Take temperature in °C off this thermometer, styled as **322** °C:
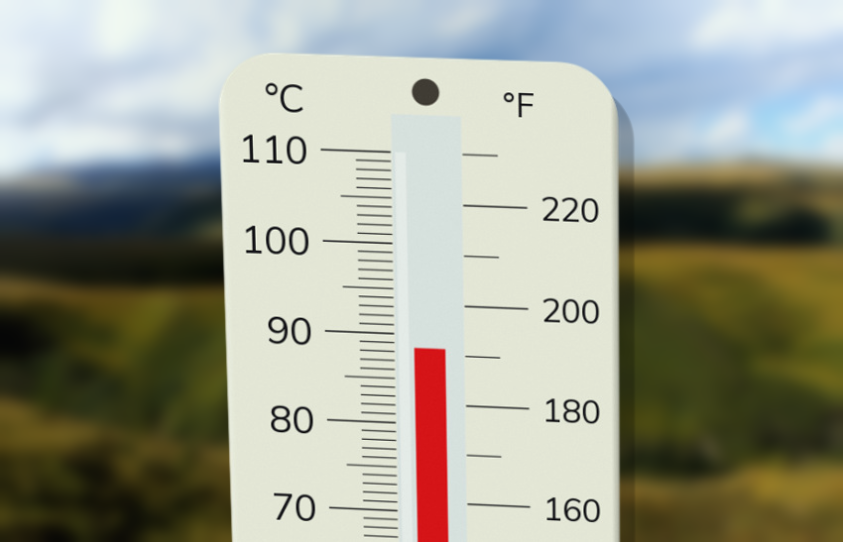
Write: **88.5** °C
